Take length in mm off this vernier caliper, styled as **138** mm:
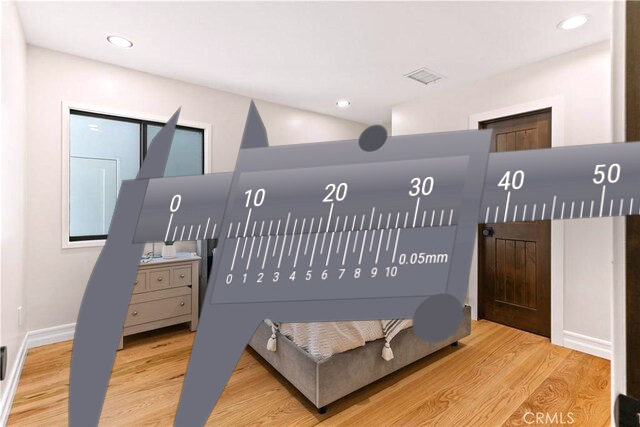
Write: **9.4** mm
